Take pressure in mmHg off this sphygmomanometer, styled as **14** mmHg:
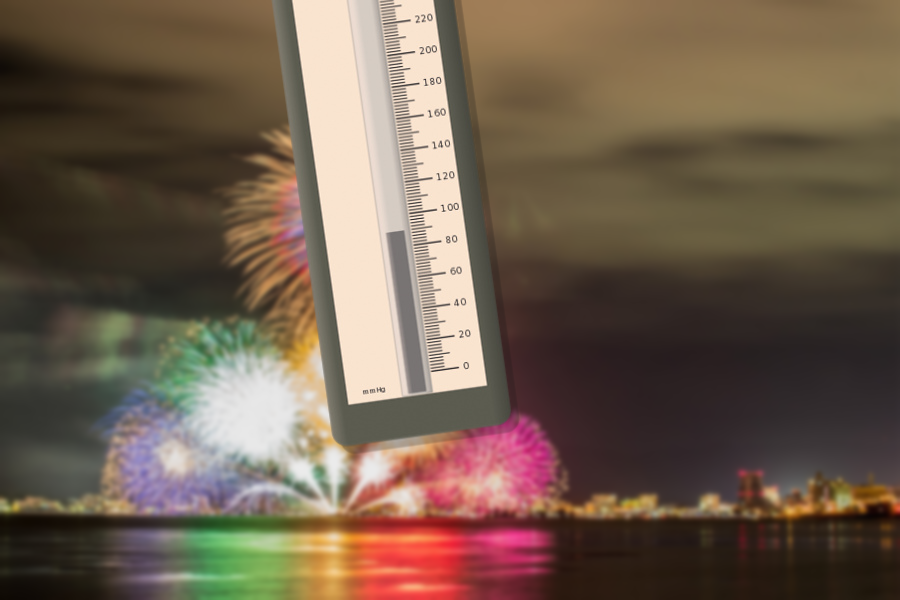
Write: **90** mmHg
